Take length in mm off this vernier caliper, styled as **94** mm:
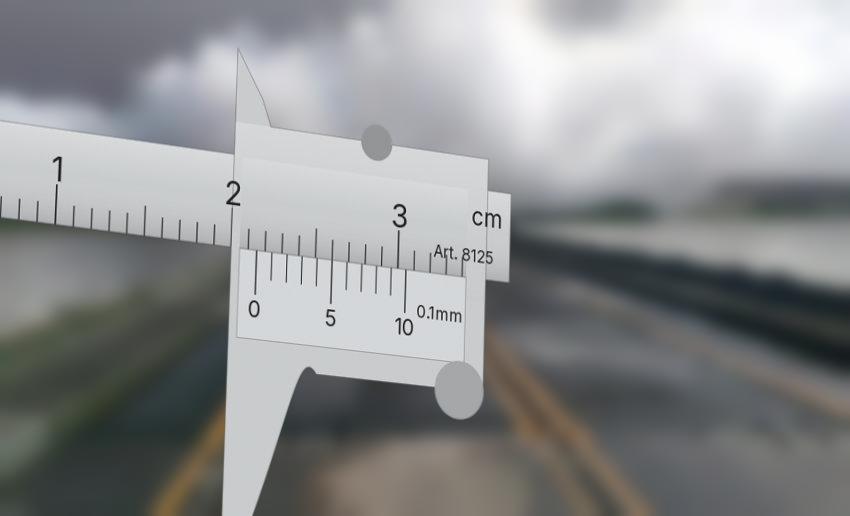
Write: **21.5** mm
